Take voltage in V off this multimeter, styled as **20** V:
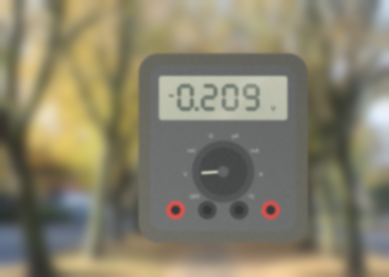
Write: **-0.209** V
